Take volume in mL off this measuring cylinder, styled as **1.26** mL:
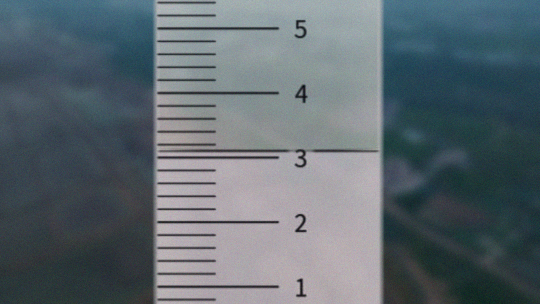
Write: **3.1** mL
